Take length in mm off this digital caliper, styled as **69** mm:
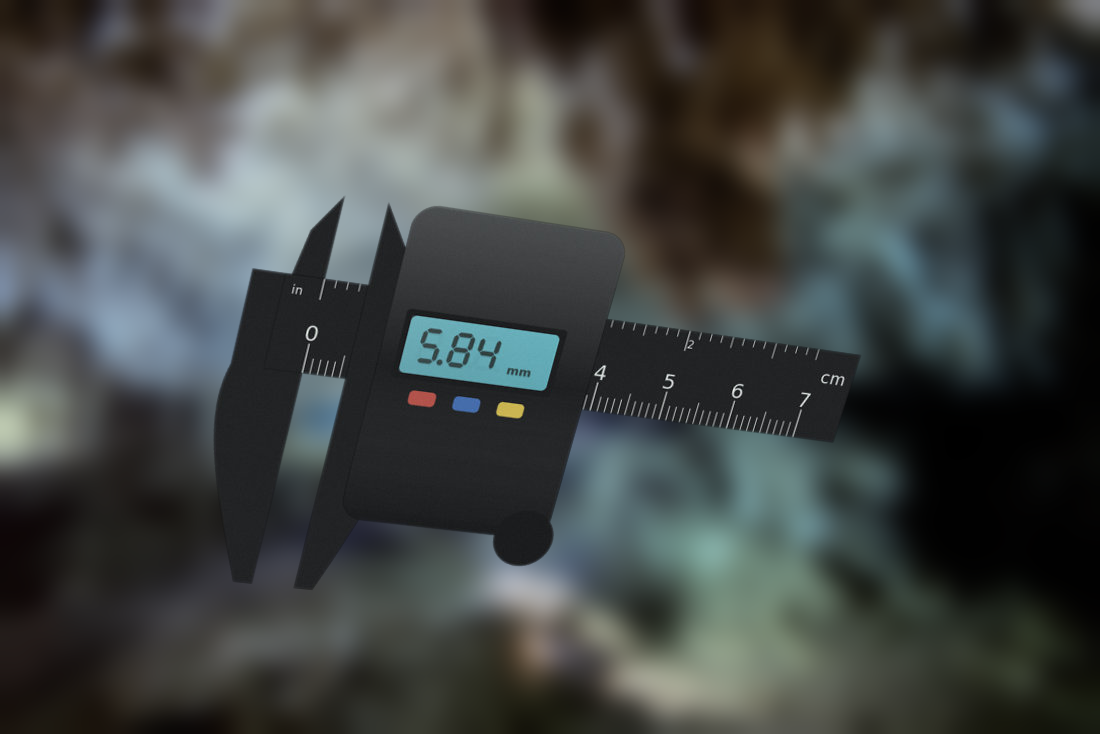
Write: **5.84** mm
